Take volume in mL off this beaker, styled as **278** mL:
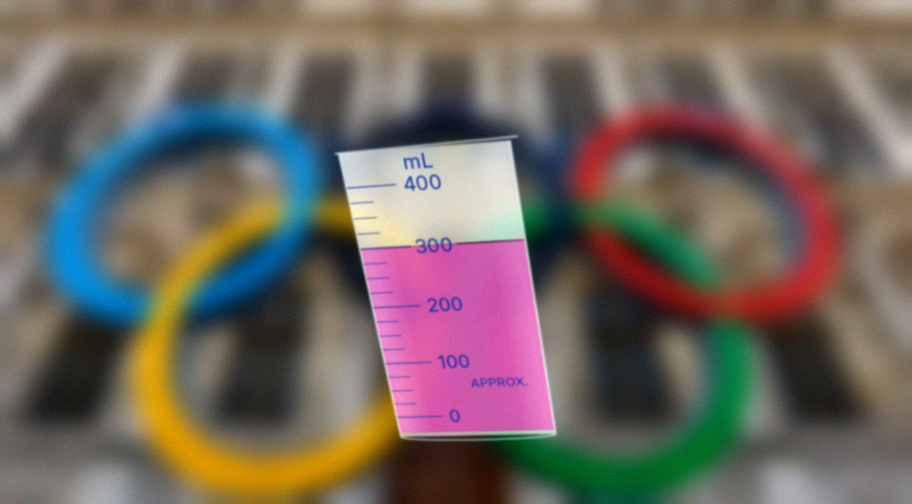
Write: **300** mL
